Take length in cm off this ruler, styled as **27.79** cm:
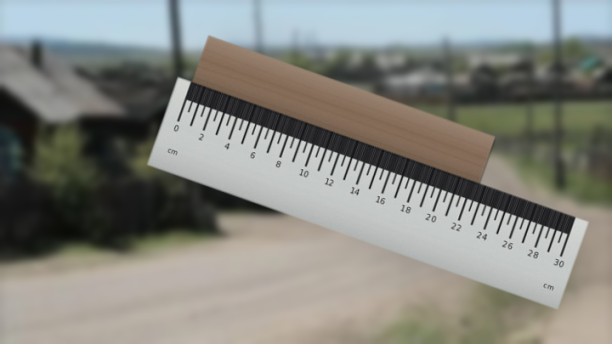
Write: **22.5** cm
